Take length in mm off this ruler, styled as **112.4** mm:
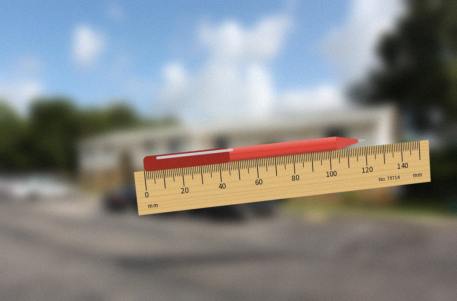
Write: **120** mm
